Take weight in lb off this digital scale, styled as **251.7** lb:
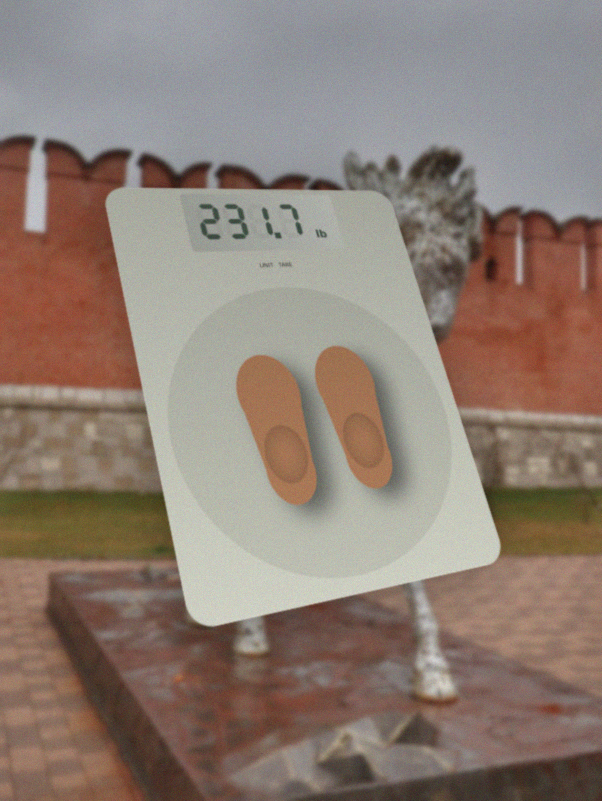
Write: **231.7** lb
